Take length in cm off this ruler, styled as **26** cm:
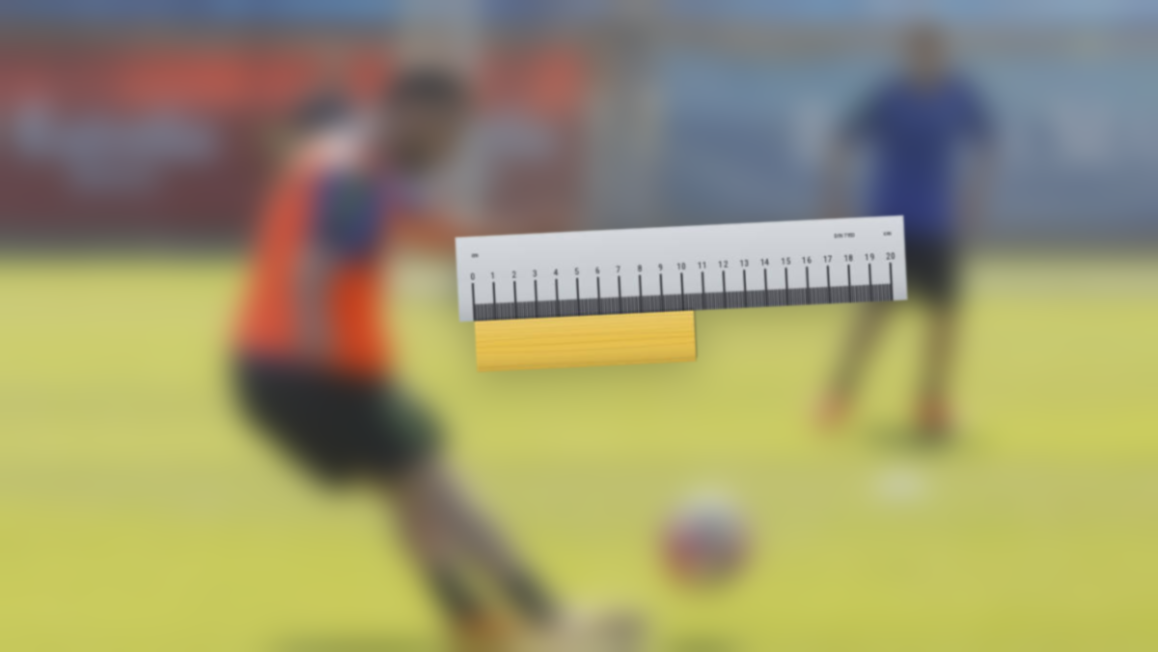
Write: **10.5** cm
